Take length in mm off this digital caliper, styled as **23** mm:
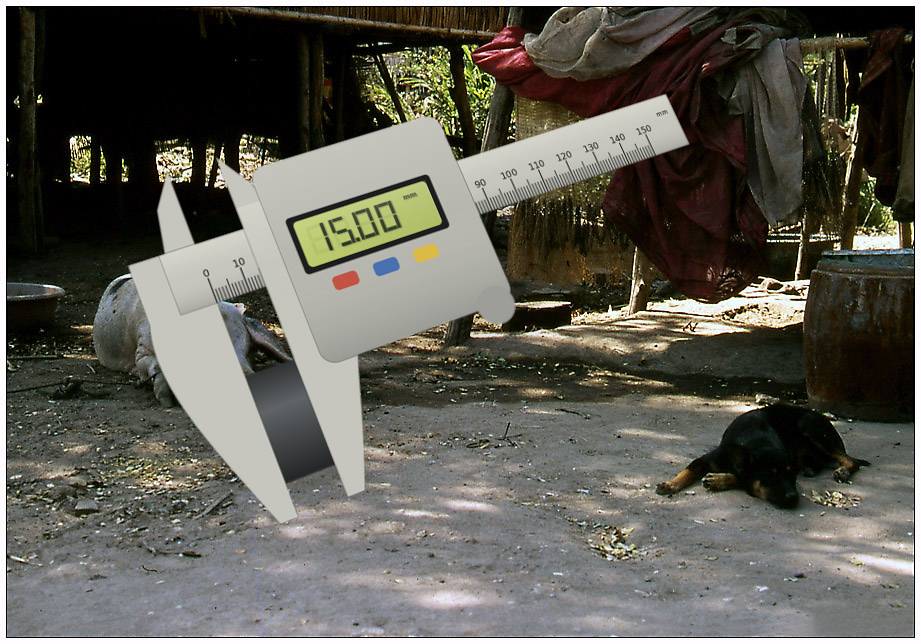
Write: **15.00** mm
